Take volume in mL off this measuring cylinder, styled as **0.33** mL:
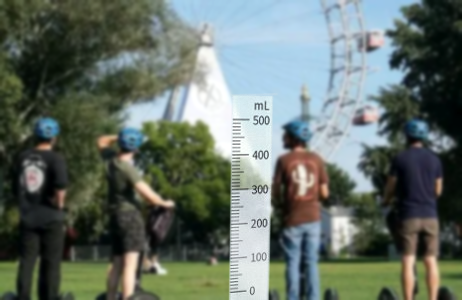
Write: **300** mL
